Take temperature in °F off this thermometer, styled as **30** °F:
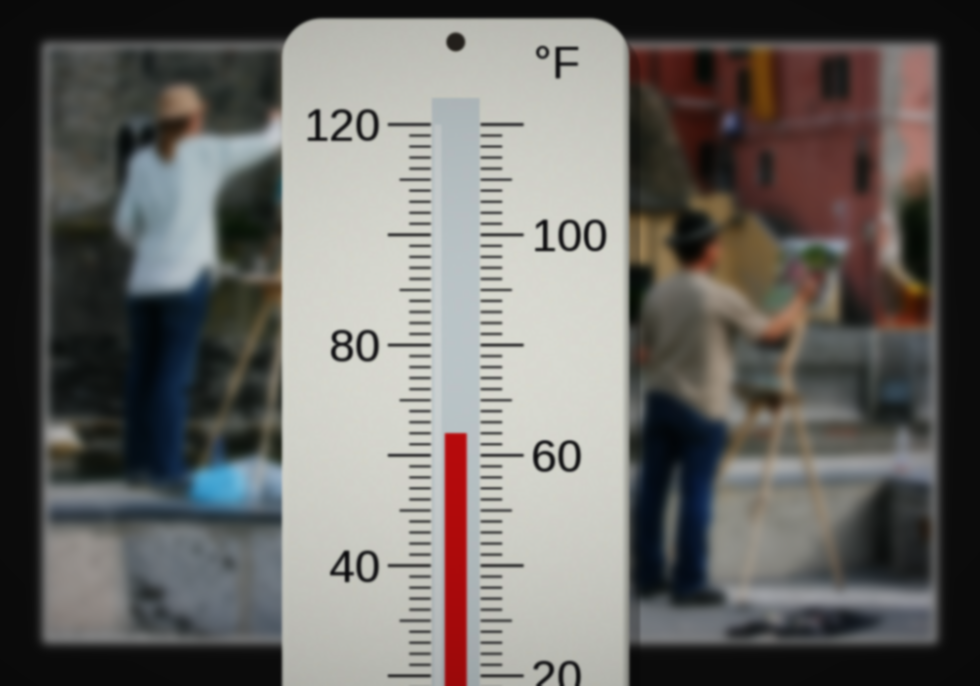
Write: **64** °F
